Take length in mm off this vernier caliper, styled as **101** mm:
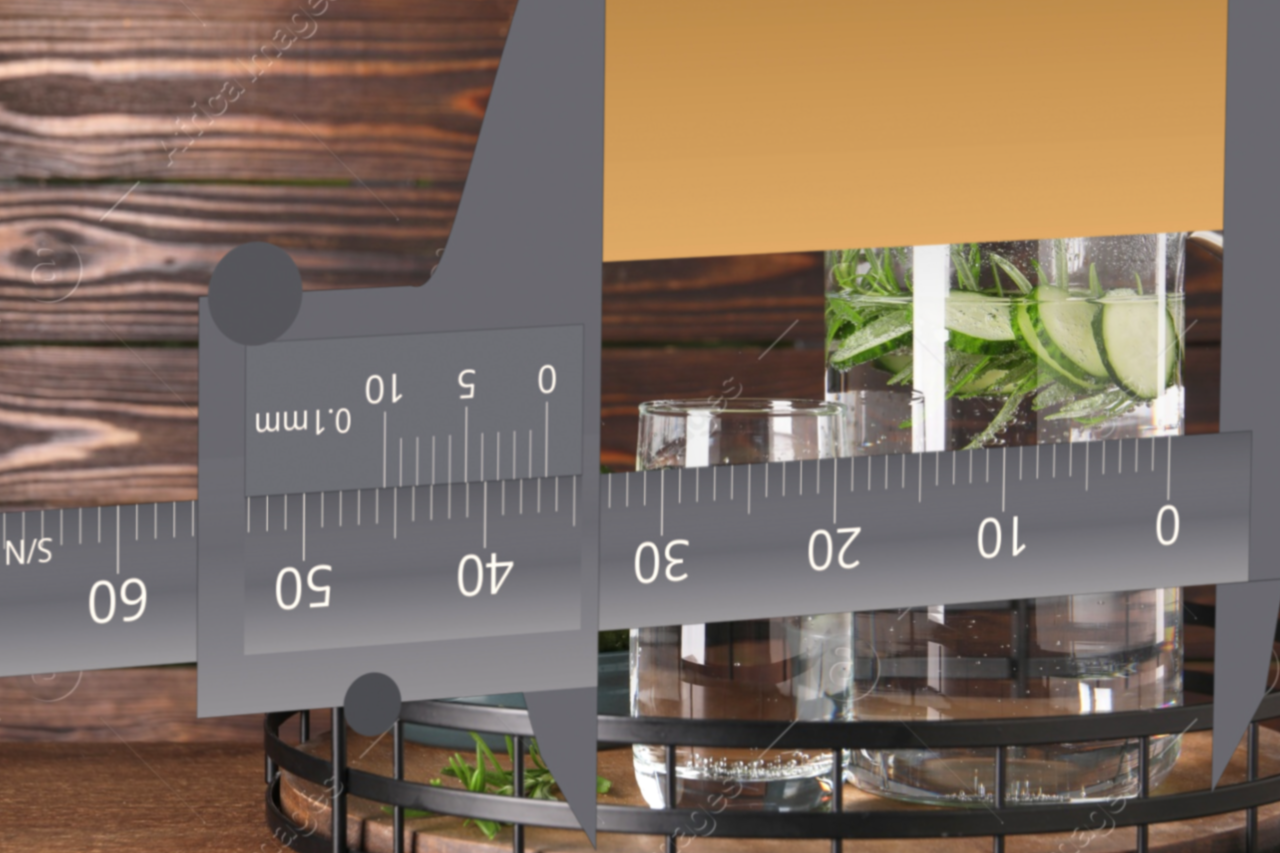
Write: **36.6** mm
